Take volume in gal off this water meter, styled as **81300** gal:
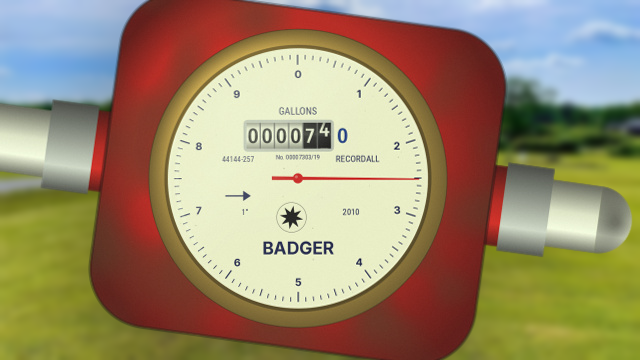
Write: **742.5** gal
